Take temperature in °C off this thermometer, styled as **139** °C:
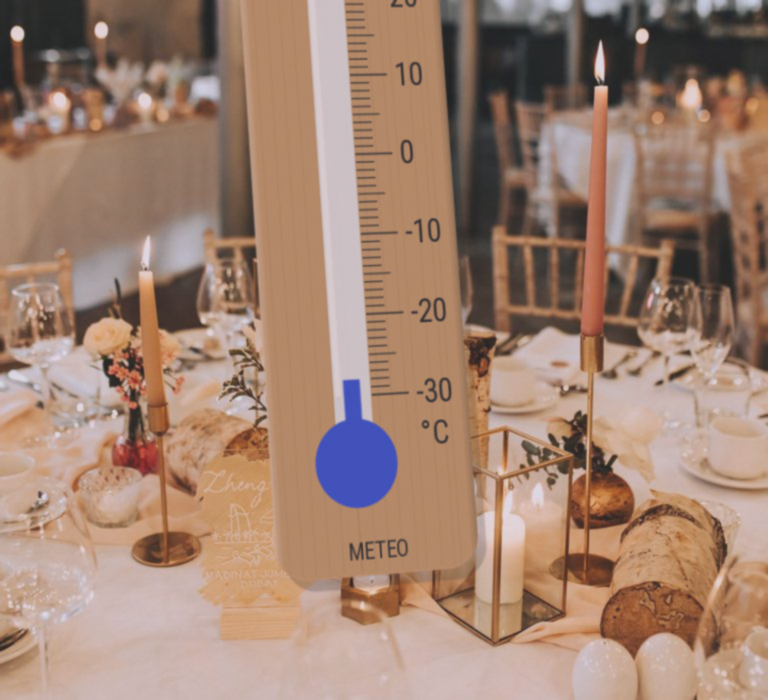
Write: **-28** °C
